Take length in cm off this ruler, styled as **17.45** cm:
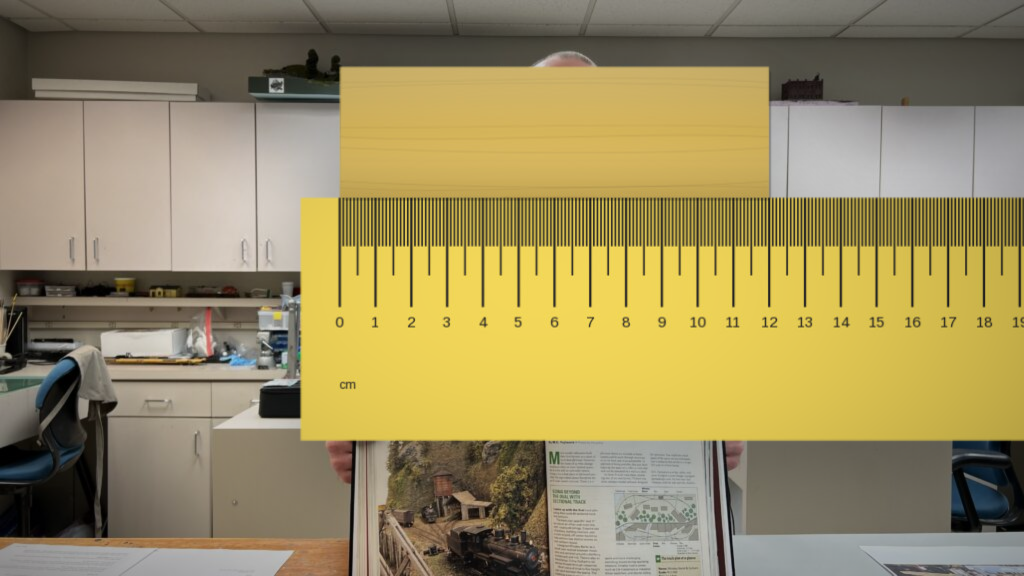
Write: **12** cm
